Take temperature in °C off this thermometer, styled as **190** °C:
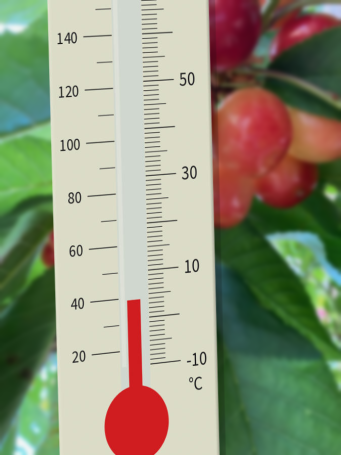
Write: **4** °C
